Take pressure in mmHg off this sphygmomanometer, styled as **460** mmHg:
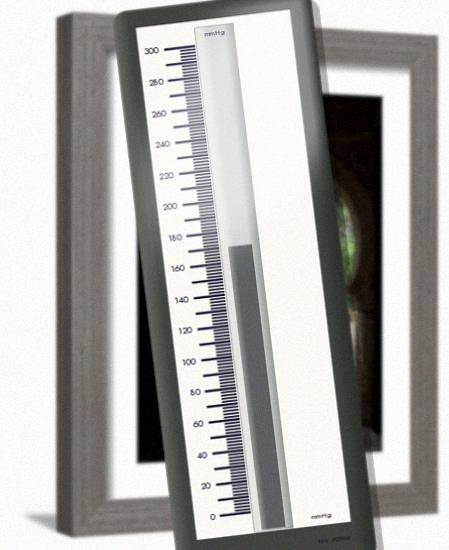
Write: **170** mmHg
